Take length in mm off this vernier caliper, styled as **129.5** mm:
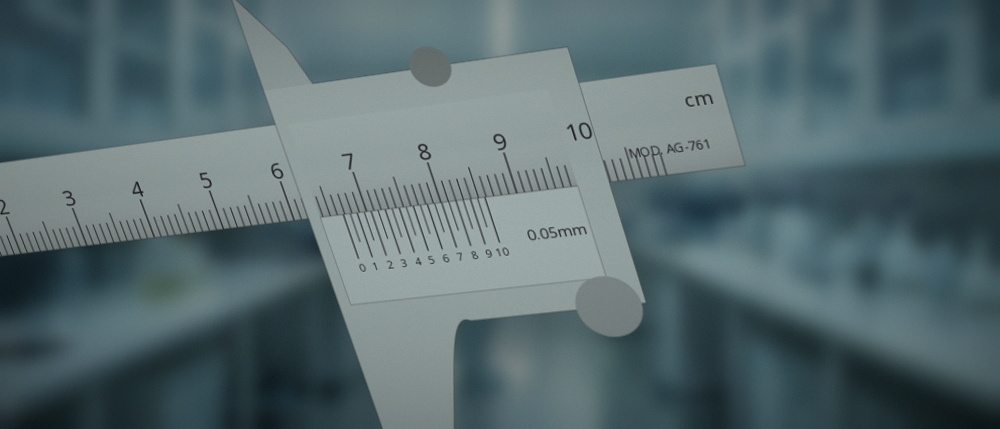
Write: **66.8** mm
